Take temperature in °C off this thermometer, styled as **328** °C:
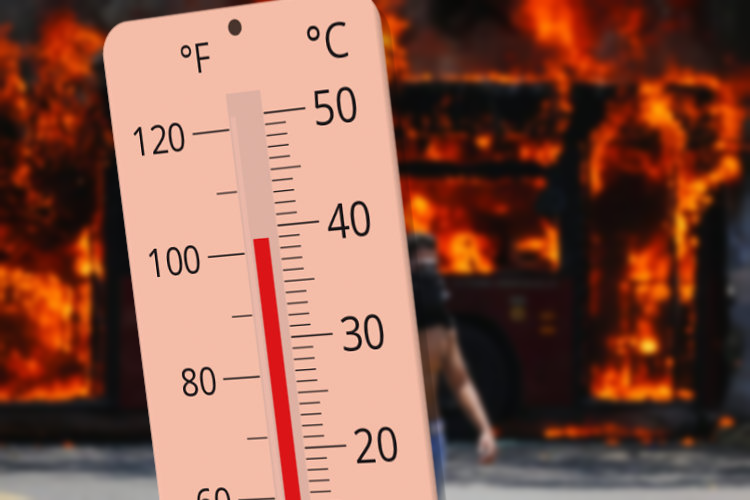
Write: **39** °C
